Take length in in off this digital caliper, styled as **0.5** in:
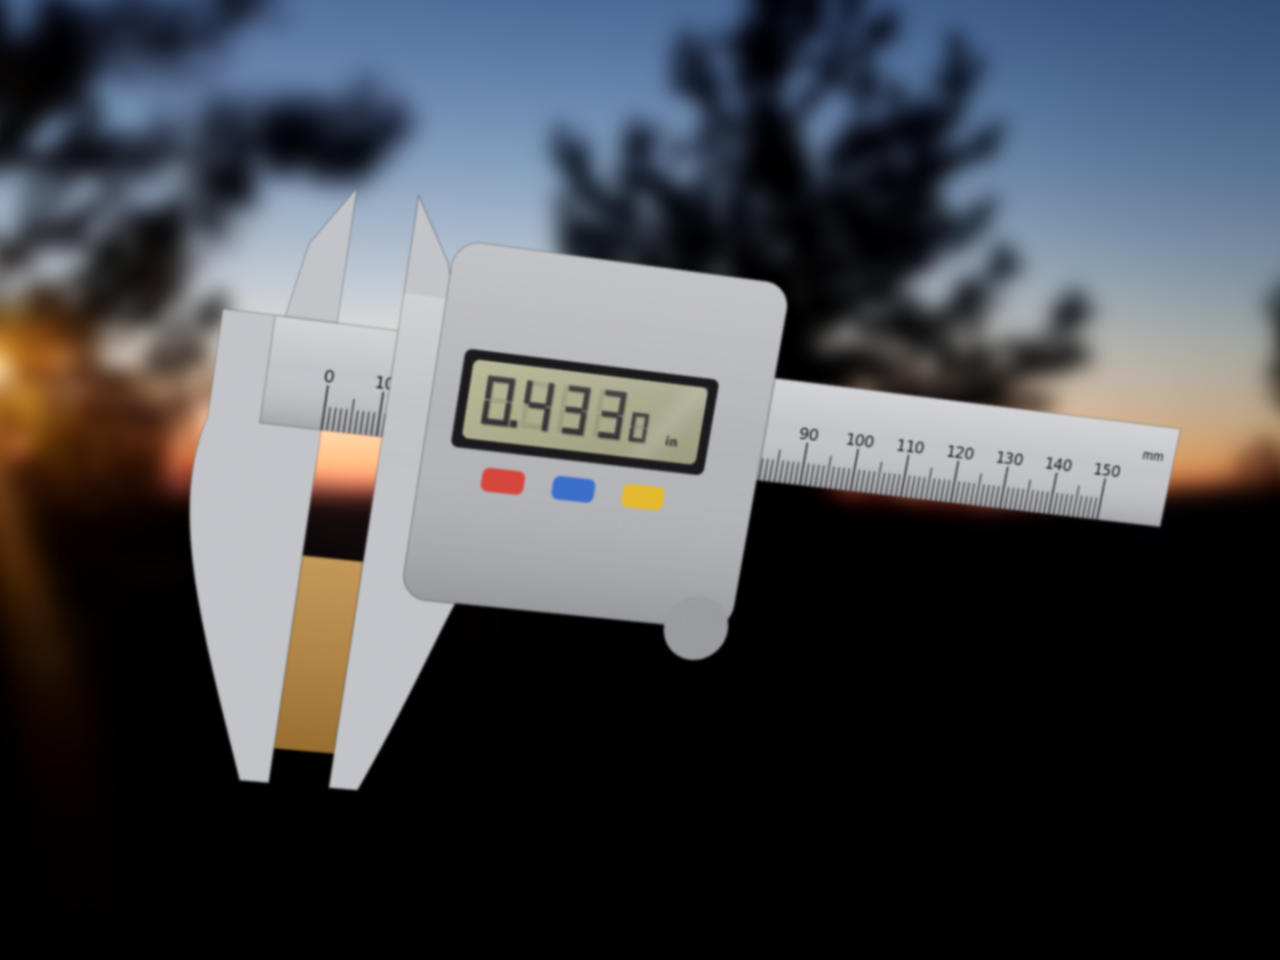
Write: **0.4330** in
